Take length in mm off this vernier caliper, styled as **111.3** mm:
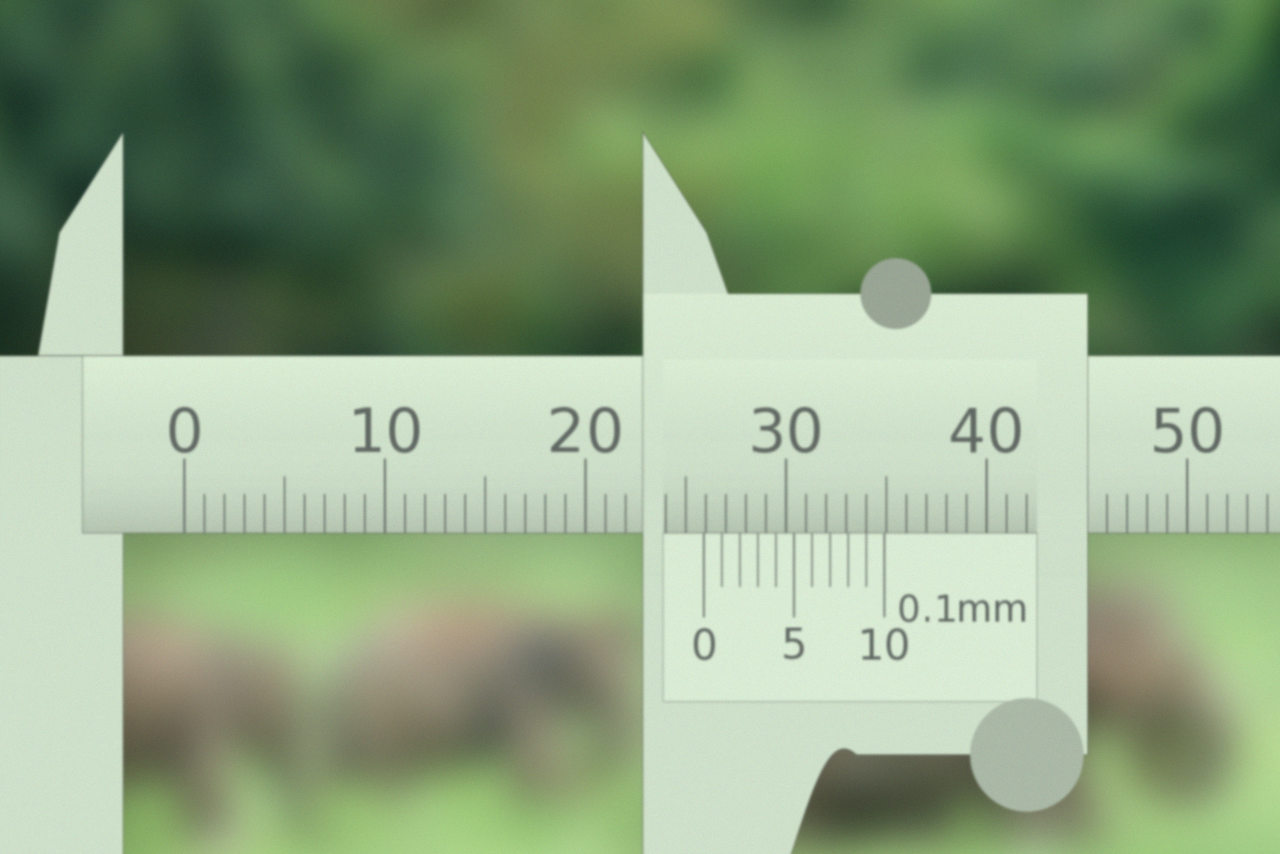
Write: **25.9** mm
